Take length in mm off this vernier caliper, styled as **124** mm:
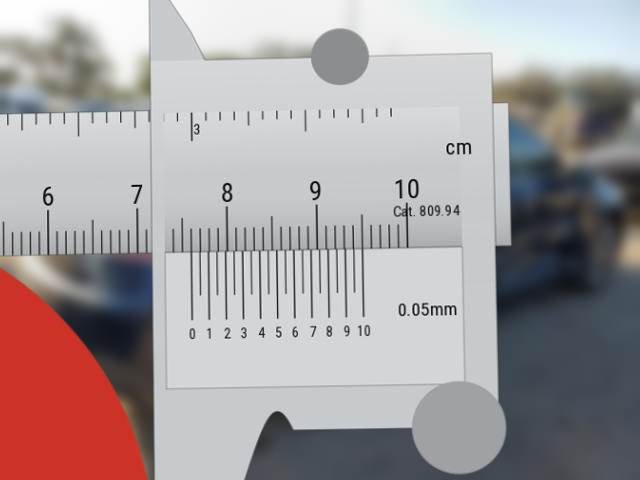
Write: **76.0** mm
